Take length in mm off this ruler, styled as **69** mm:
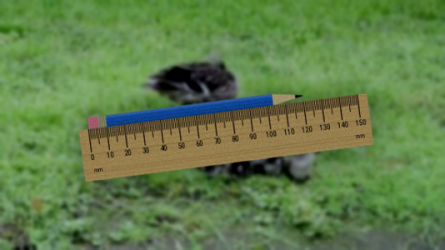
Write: **120** mm
